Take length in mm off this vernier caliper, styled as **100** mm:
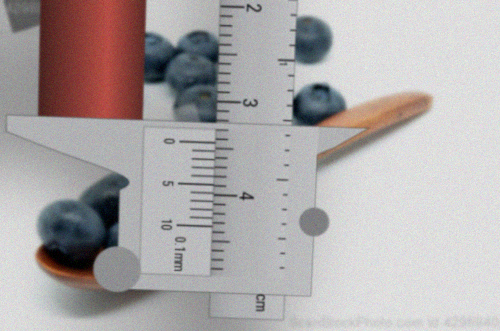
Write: **34.4** mm
